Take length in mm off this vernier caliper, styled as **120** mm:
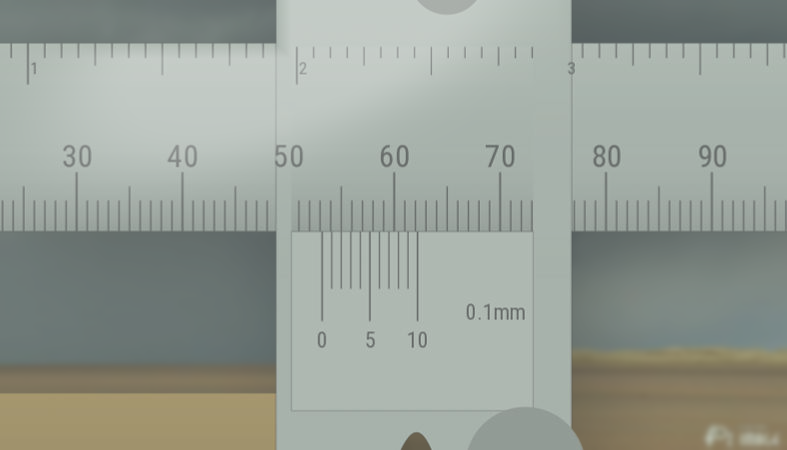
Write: **53.2** mm
